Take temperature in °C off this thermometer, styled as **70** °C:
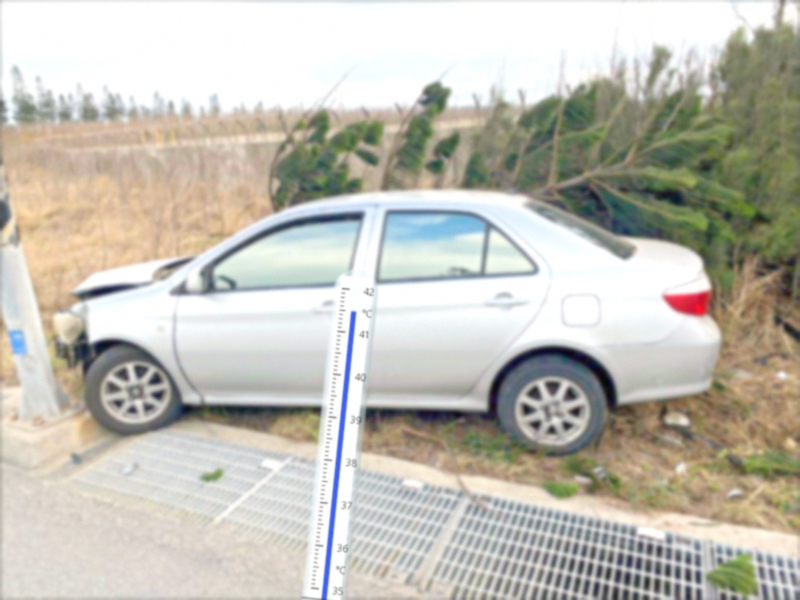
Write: **41.5** °C
